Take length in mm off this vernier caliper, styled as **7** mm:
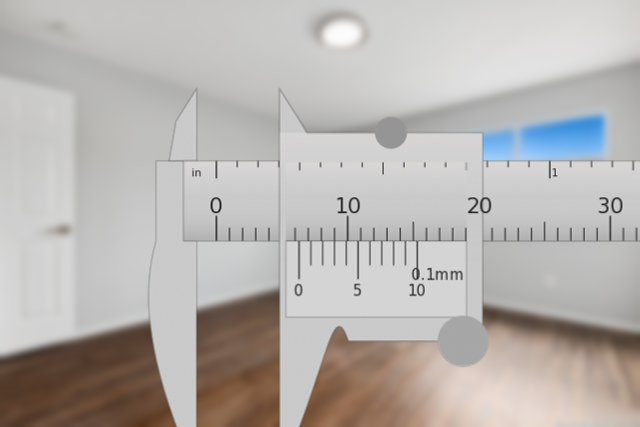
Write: **6.3** mm
